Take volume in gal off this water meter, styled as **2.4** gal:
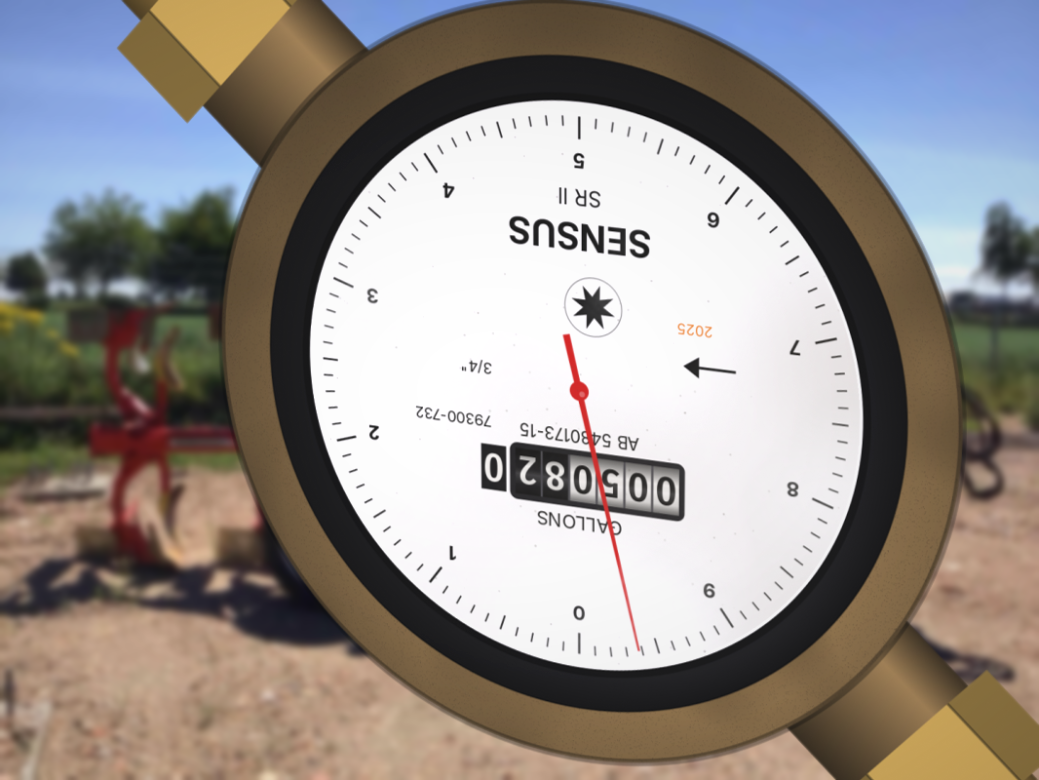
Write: **50819.6** gal
